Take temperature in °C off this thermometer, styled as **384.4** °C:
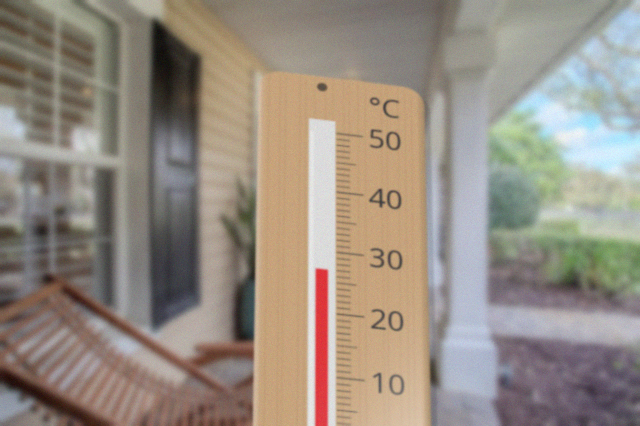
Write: **27** °C
